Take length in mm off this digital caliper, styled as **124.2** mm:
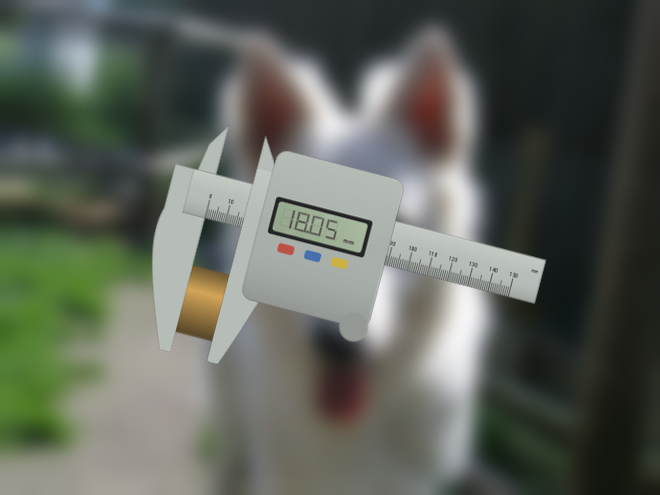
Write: **18.05** mm
